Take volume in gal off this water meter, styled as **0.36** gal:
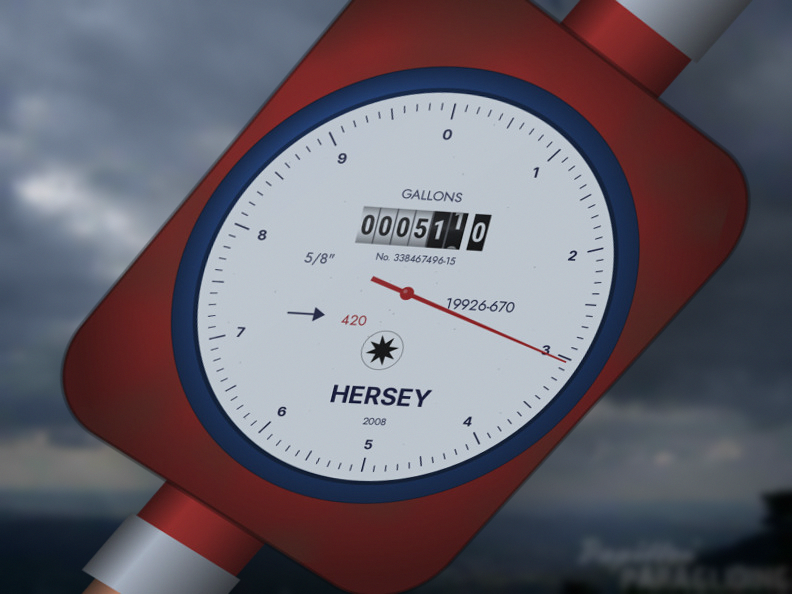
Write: **5113.0** gal
